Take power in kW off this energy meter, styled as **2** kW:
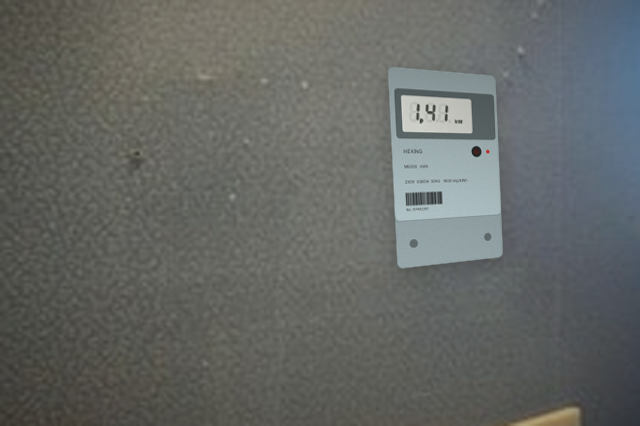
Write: **1.41** kW
